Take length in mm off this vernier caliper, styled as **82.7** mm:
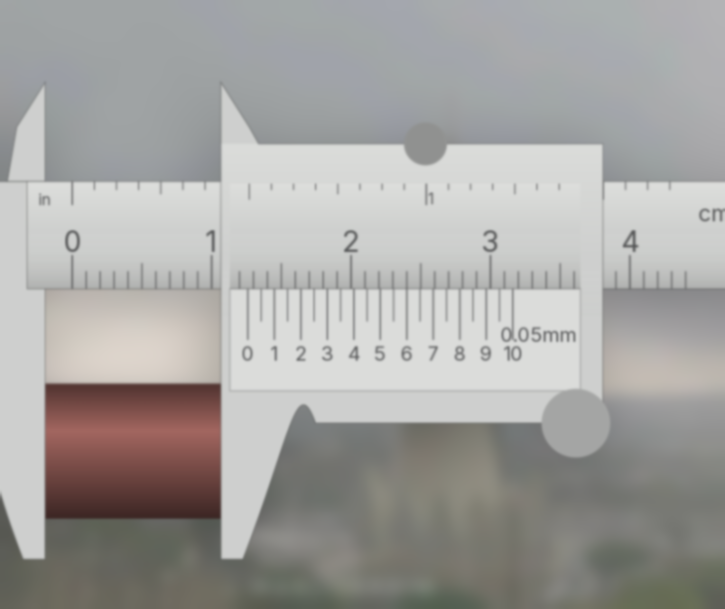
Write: **12.6** mm
